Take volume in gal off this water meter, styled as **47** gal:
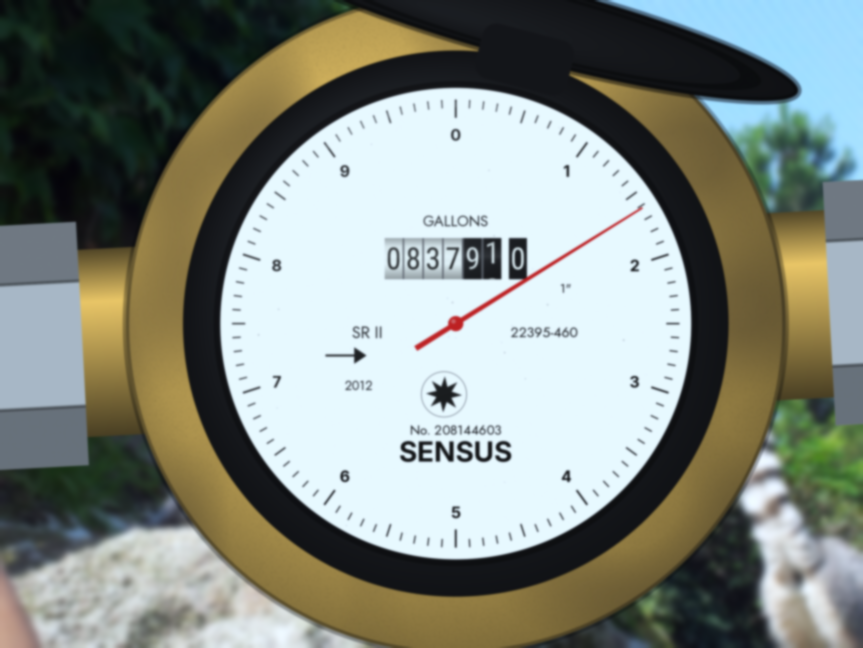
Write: **837911.6** gal
